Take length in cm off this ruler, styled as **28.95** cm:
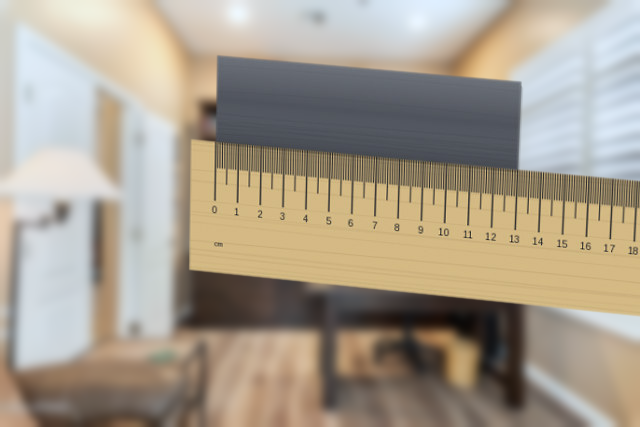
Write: **13** cm
